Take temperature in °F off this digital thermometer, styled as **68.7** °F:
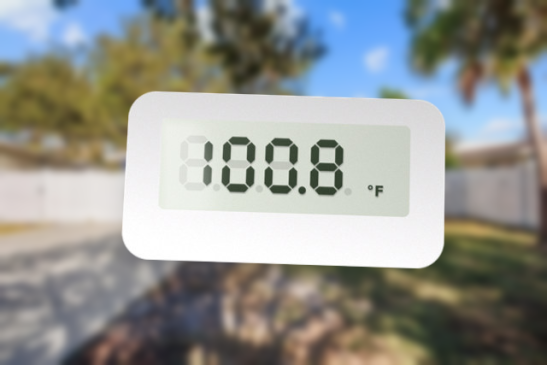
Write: **100.8** °F
